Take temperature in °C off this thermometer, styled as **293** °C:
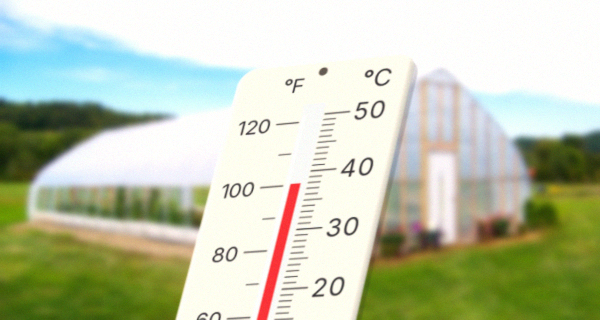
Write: **38** °C
